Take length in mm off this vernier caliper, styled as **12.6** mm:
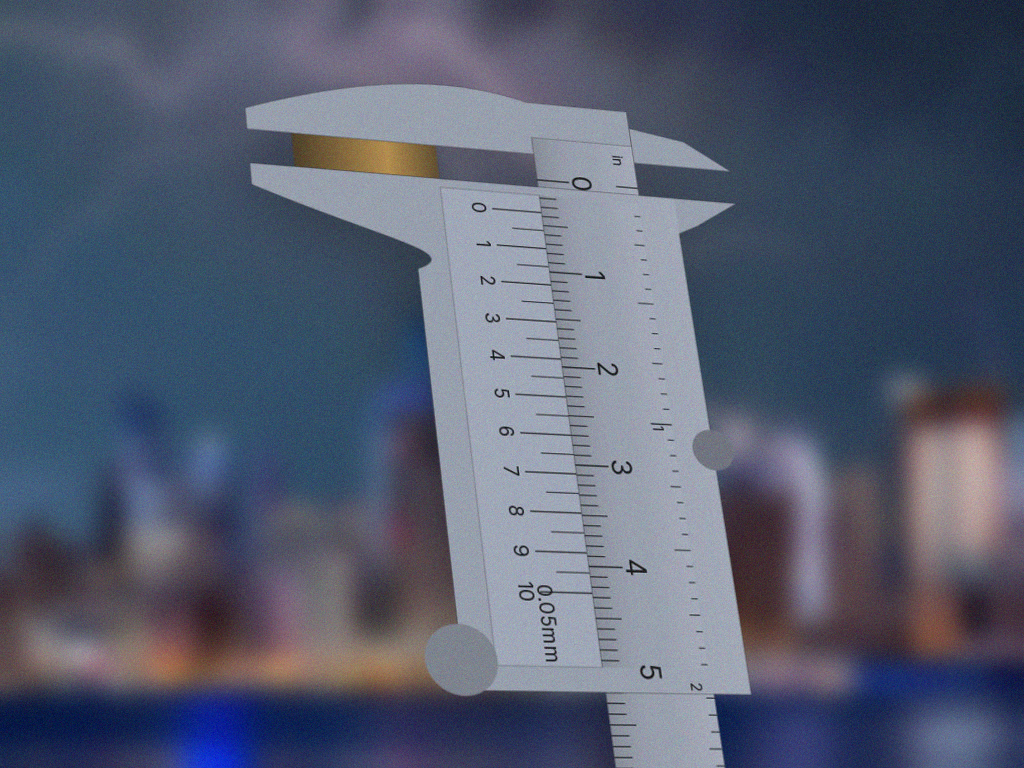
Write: **3.6** mm
